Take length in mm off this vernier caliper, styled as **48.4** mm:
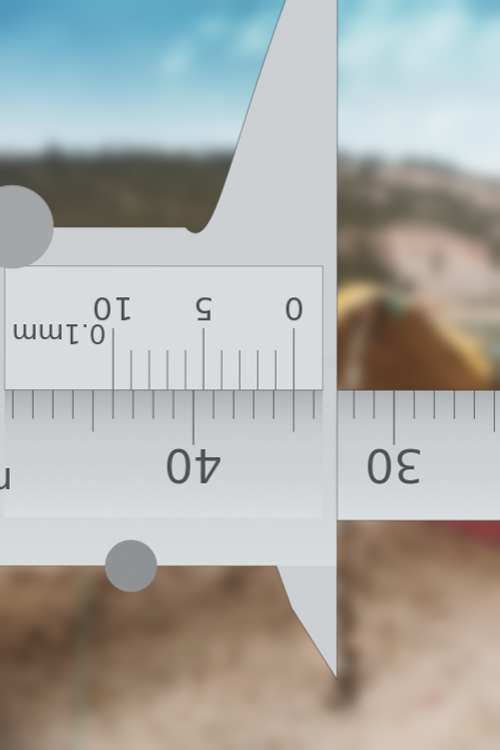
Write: **35.0** mm
